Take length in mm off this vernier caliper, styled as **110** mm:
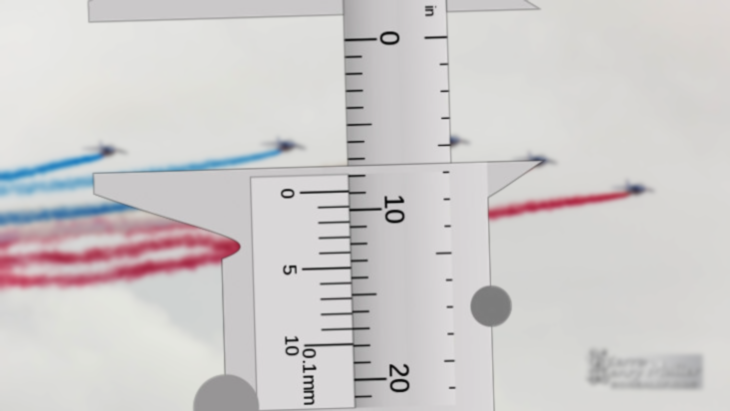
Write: **8.9** mm
